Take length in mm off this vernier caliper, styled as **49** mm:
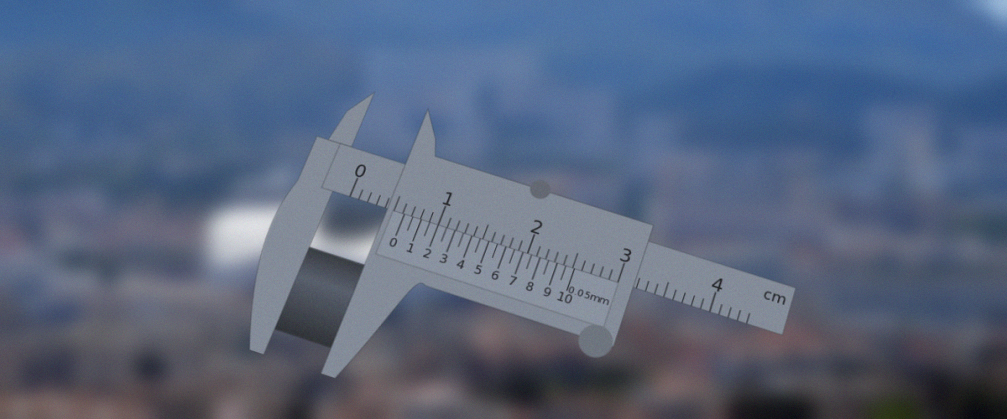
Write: **6.2** mm
